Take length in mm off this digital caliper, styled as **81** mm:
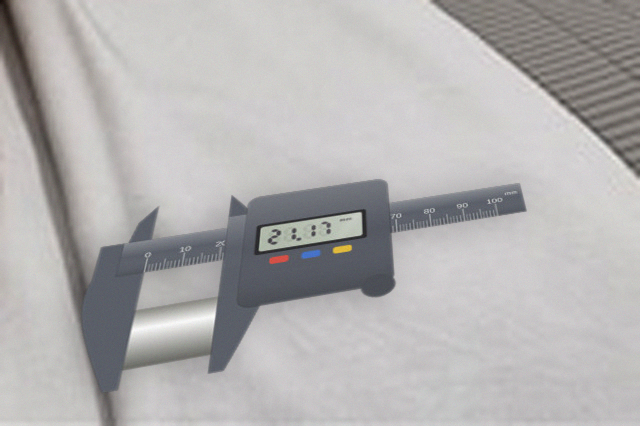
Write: **21.17** mm
